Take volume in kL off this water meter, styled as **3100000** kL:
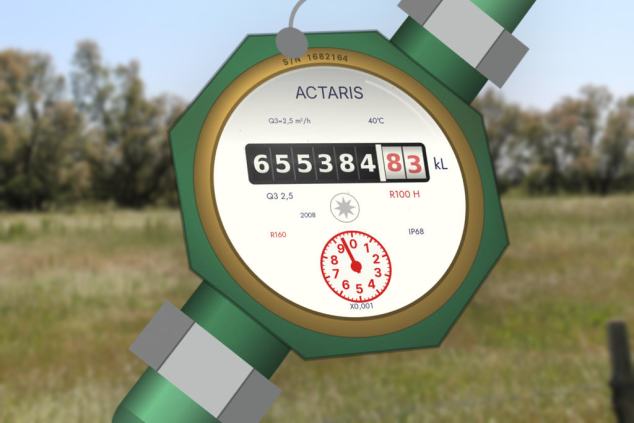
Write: **655384.829** kL
